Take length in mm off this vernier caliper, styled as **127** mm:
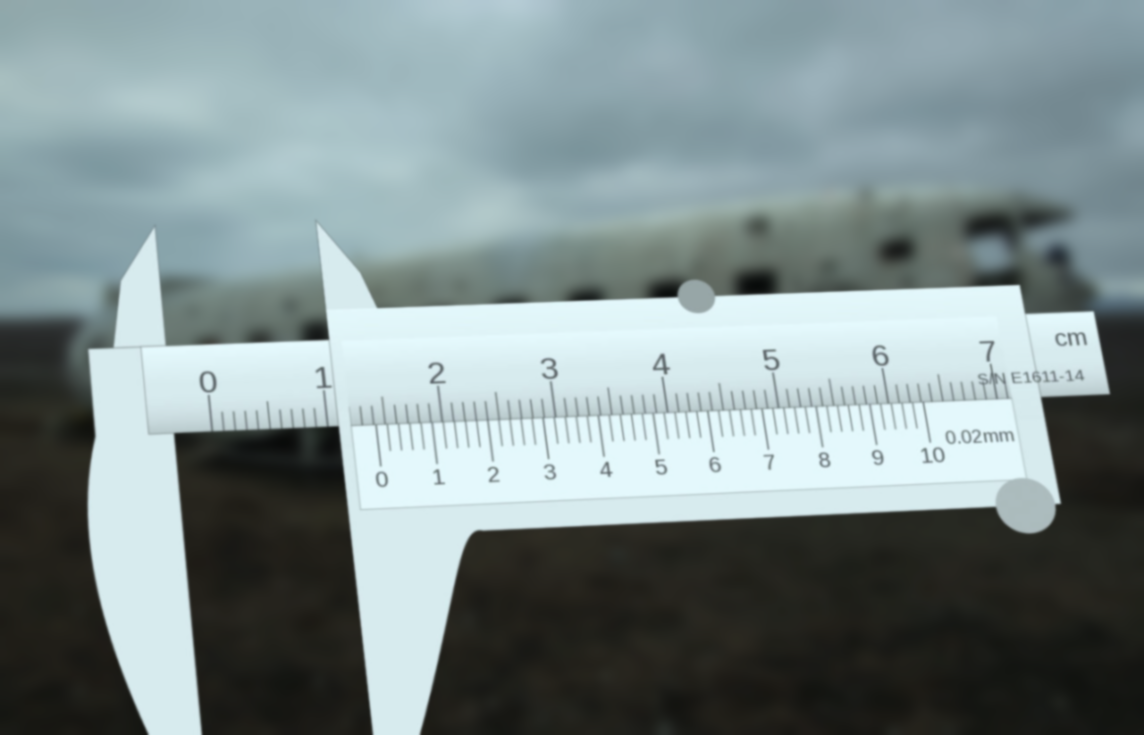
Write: **14.2** mm
